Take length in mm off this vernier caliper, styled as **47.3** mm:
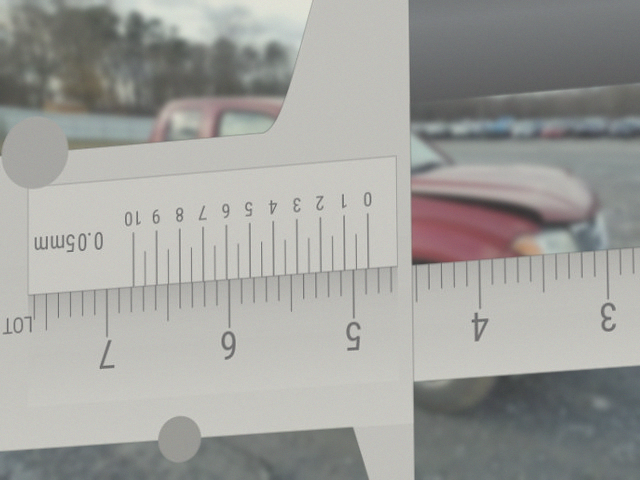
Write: **48.8** mm
